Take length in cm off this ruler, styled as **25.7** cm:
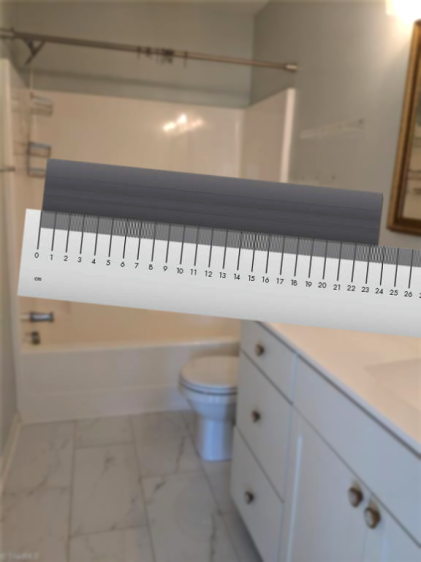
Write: **23.5** cm
